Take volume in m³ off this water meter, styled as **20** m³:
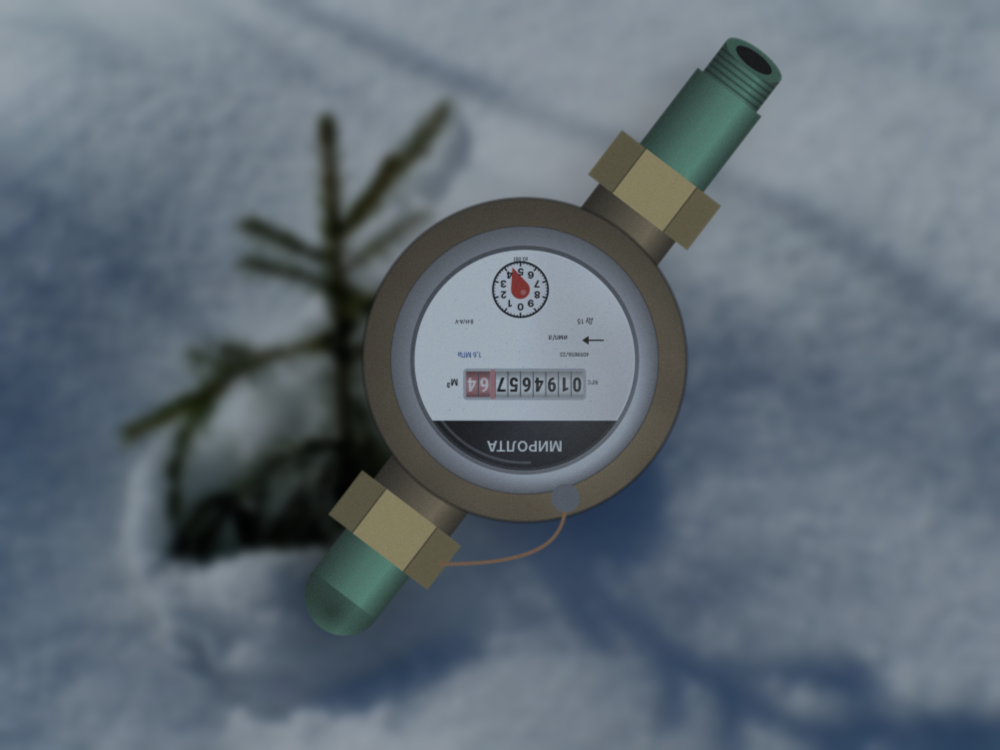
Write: **194657.644** m³
